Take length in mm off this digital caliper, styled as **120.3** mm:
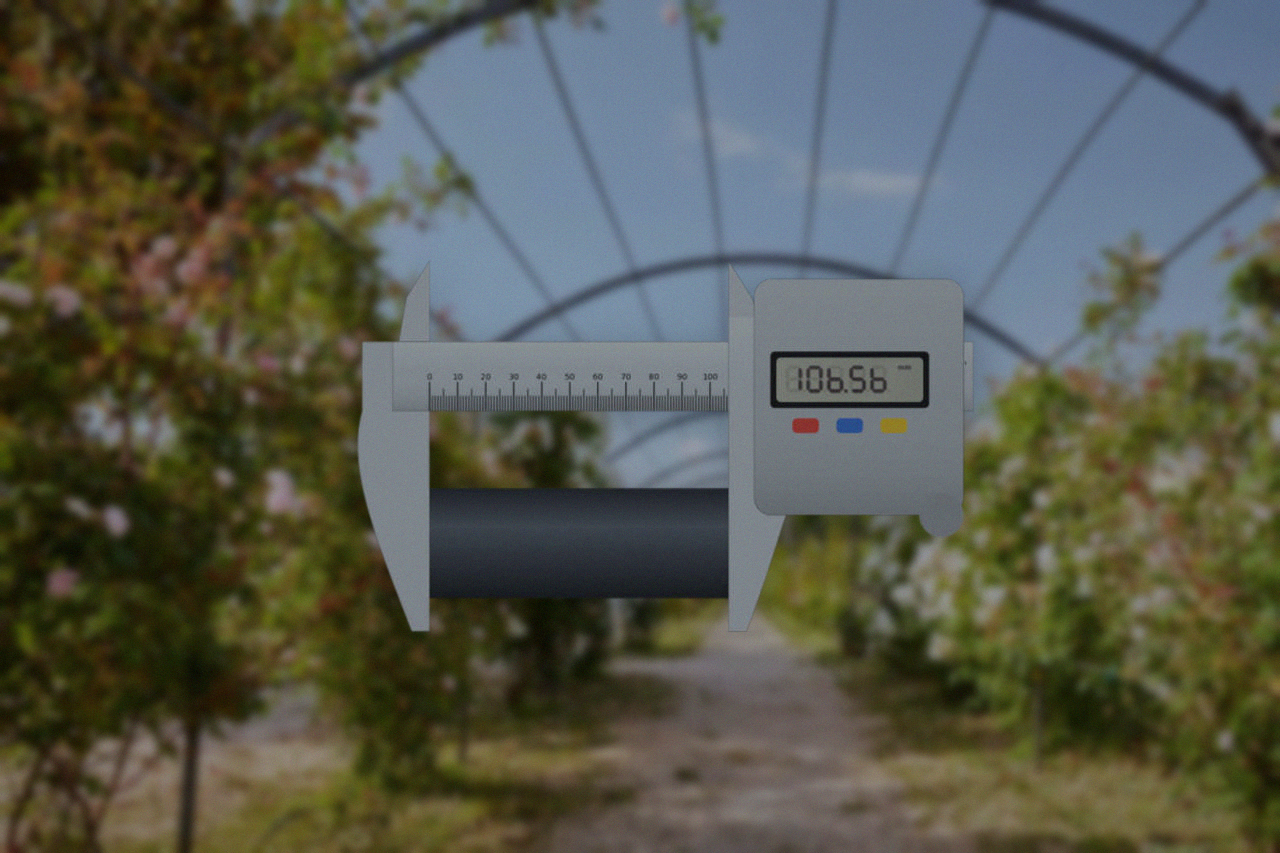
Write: **106.56** mm
